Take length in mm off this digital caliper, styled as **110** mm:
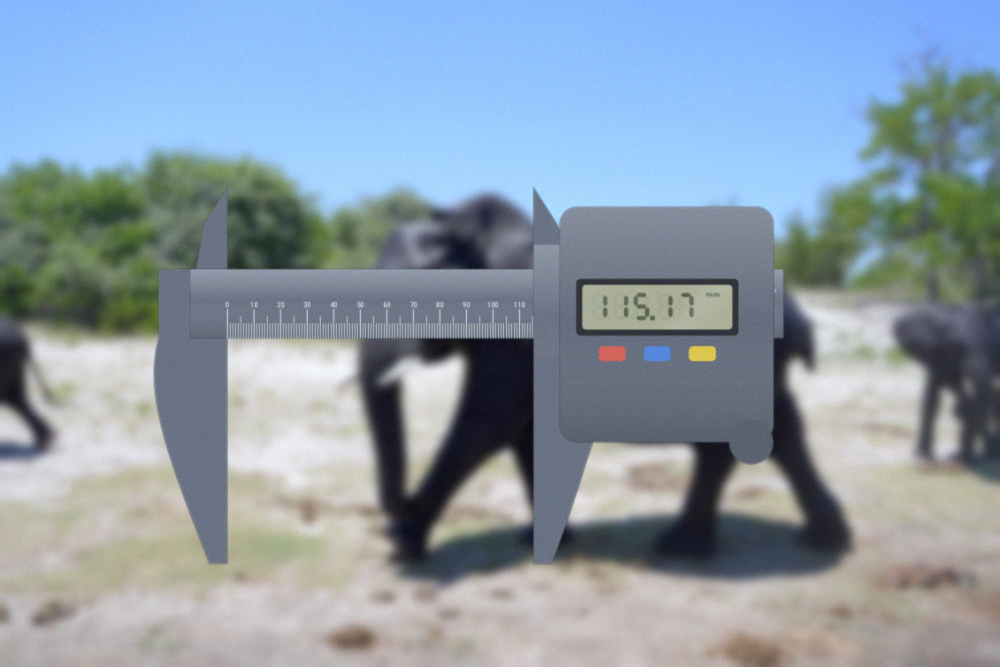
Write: **115.17** mm
